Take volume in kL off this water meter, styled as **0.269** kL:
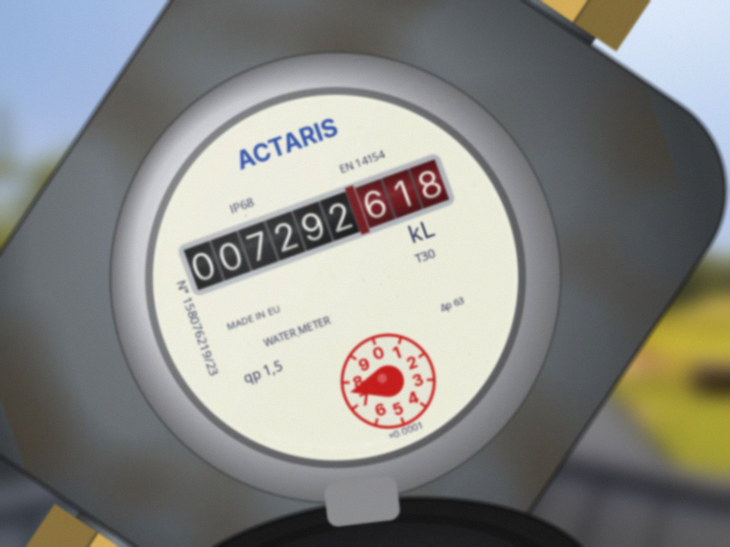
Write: **7292.6187** kL
